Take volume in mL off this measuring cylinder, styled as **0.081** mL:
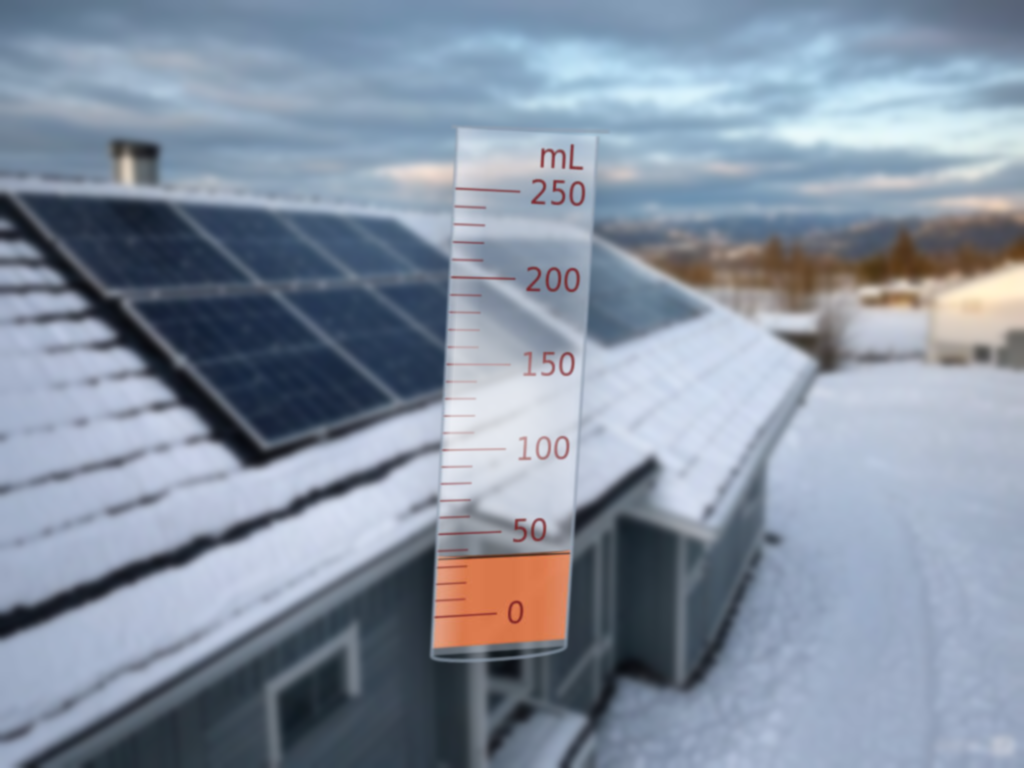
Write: **35** mL
